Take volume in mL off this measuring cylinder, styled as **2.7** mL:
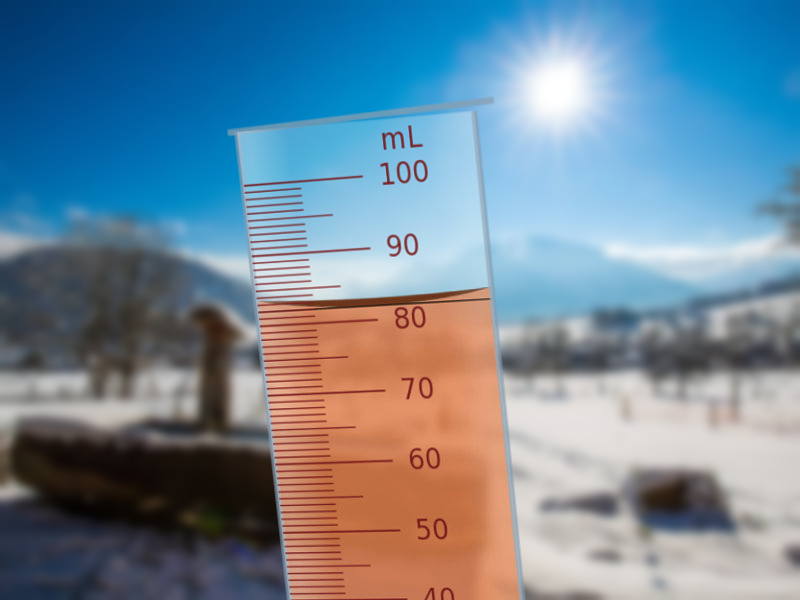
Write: **82** mL
